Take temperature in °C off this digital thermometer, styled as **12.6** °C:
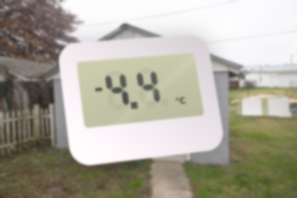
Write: **-4.4** °C
